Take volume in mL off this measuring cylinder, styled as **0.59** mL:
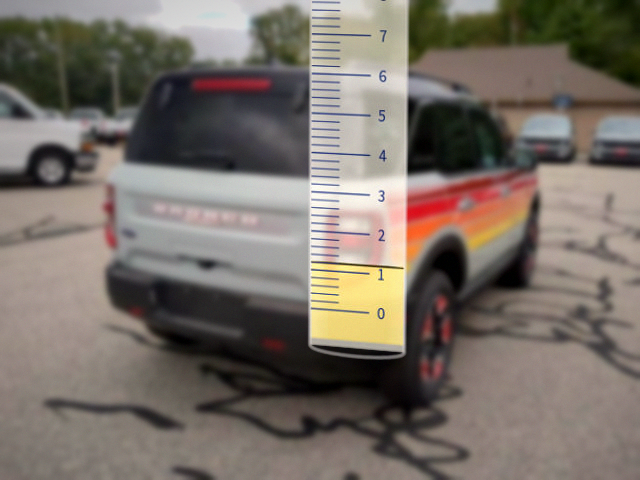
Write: **1.2** mL
